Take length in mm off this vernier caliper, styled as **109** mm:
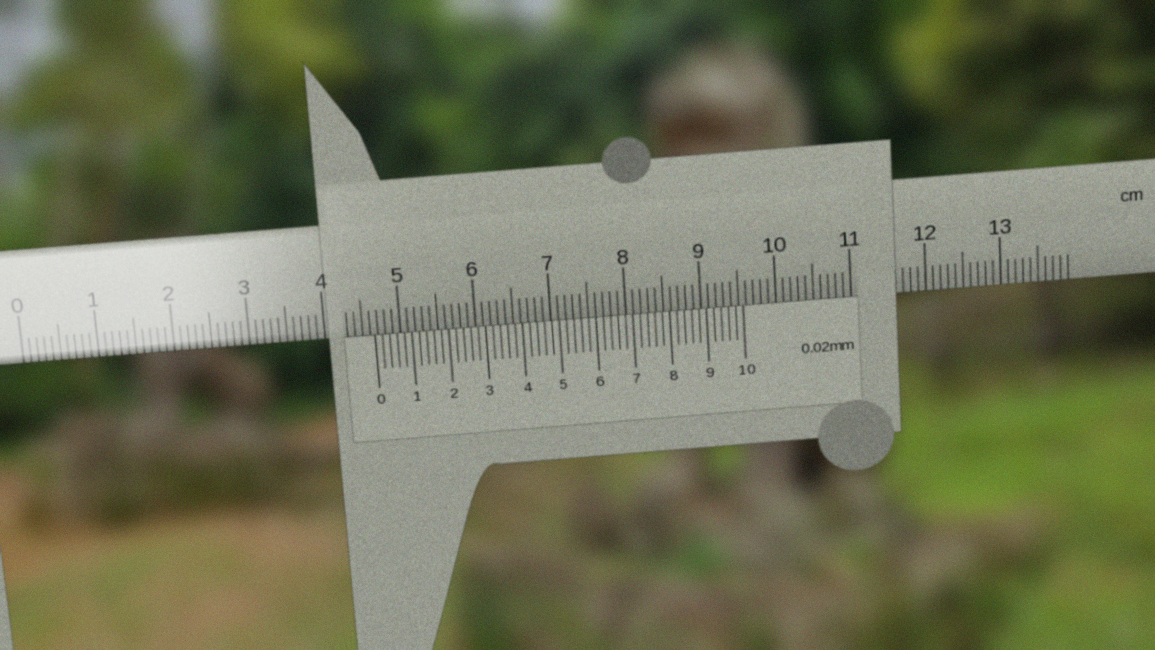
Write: **46.6** mm
